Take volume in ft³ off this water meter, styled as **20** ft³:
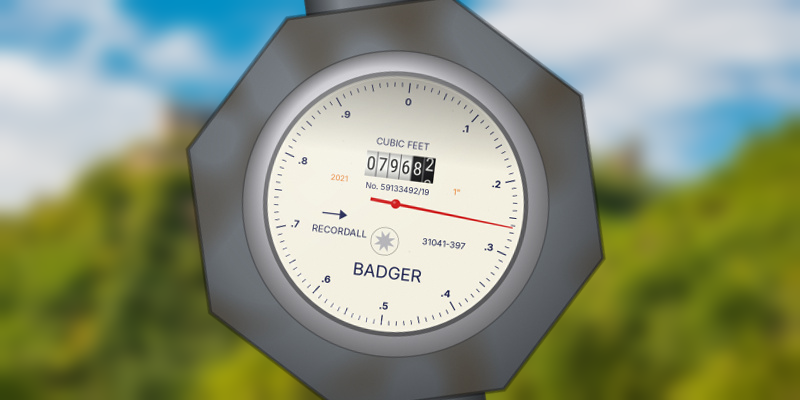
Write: **79682.26** ft³
